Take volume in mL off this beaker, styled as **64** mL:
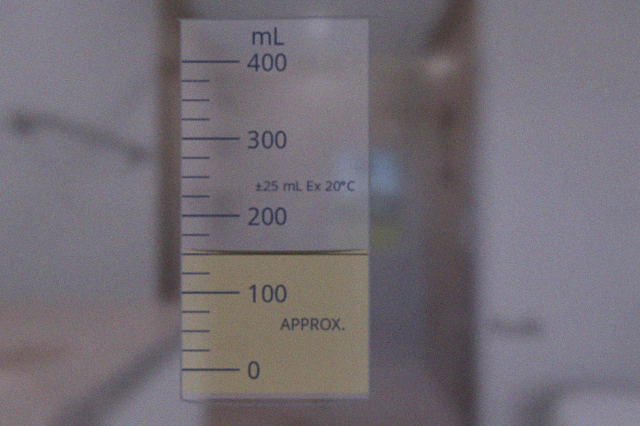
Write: **150** mL
